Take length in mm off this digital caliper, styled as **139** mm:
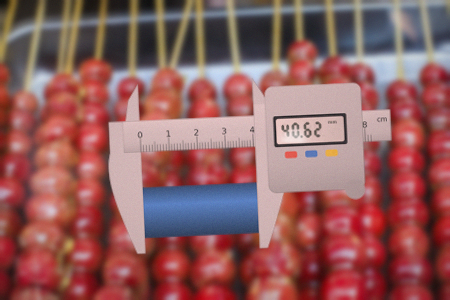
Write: **40.62** mm
